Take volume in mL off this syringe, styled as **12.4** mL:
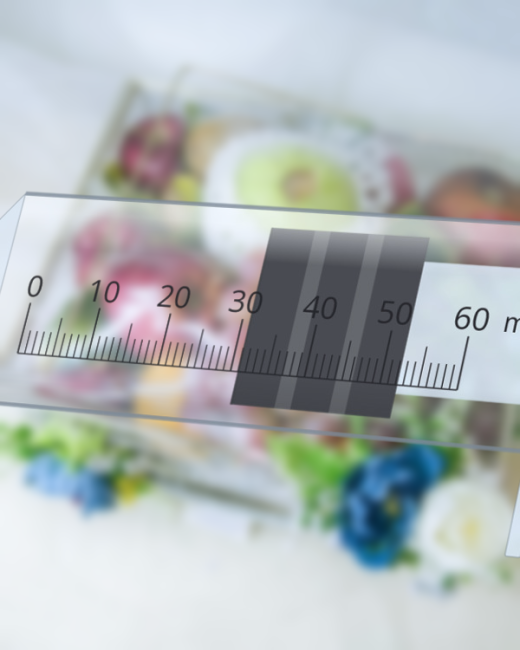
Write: **31** mL
